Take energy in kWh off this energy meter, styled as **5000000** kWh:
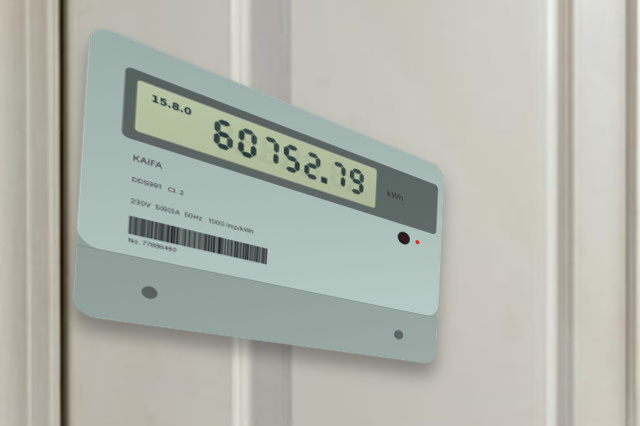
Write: **60752.79** kWh
